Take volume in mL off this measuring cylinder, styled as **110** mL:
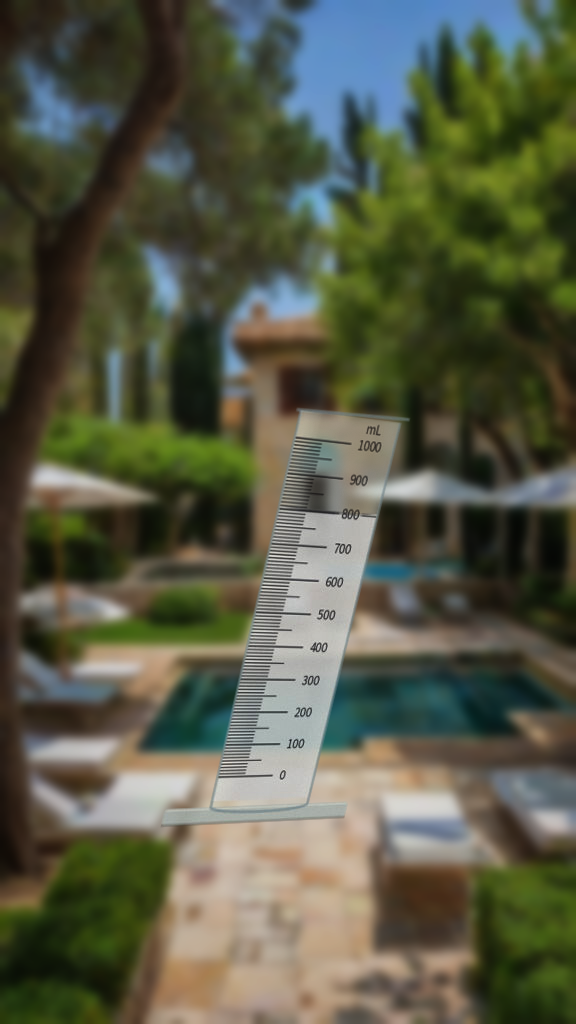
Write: **800** mL
